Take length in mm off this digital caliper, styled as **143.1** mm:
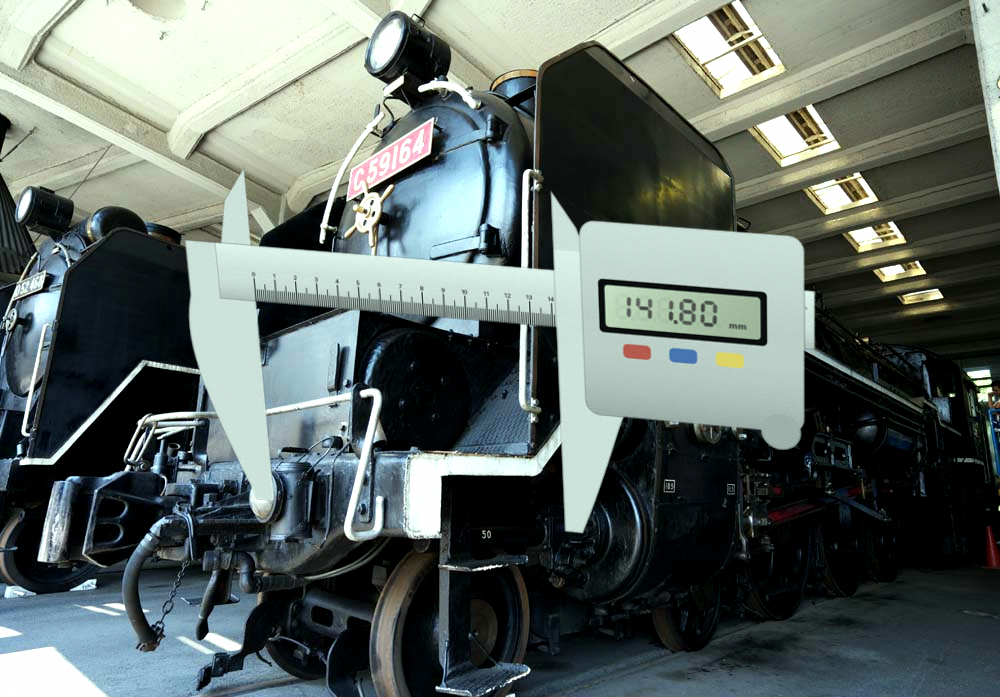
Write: **141.80** mm
